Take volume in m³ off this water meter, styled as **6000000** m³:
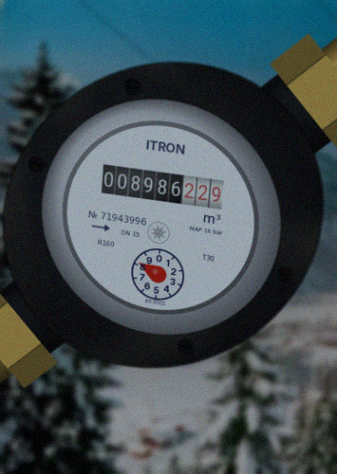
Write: **8986.2298** m³
